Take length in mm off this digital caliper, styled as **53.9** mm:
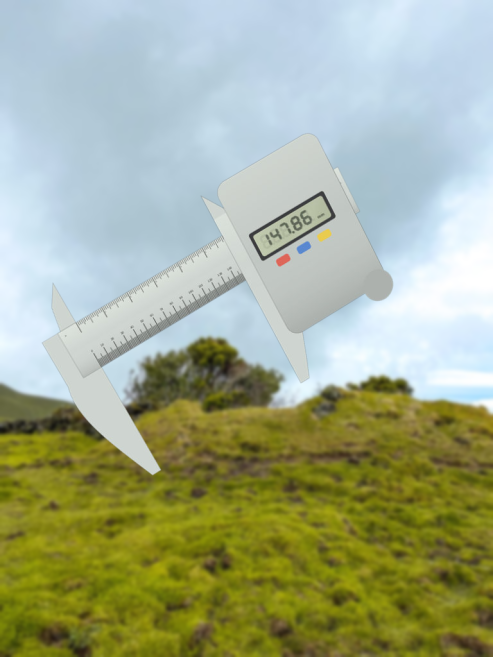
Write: **147.86** mm
